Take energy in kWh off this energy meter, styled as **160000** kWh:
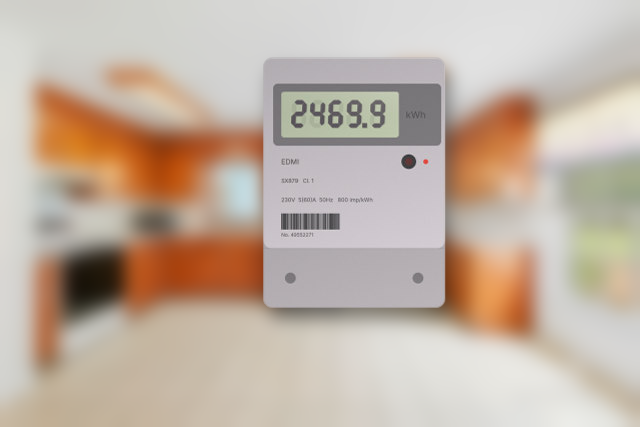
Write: **2469.9** kWh
